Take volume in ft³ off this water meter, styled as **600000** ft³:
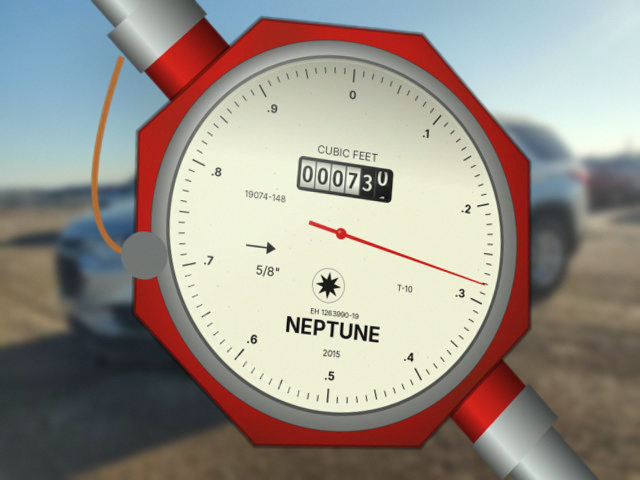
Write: **730.28** ft³
